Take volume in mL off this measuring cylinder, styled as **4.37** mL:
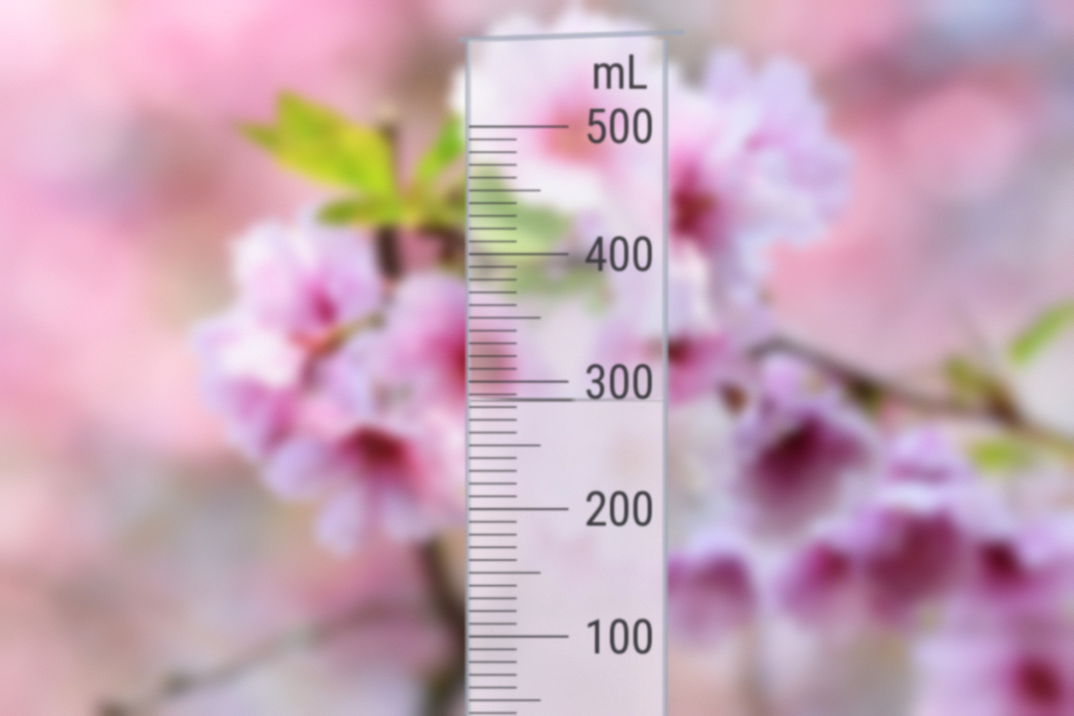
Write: **285** mL
